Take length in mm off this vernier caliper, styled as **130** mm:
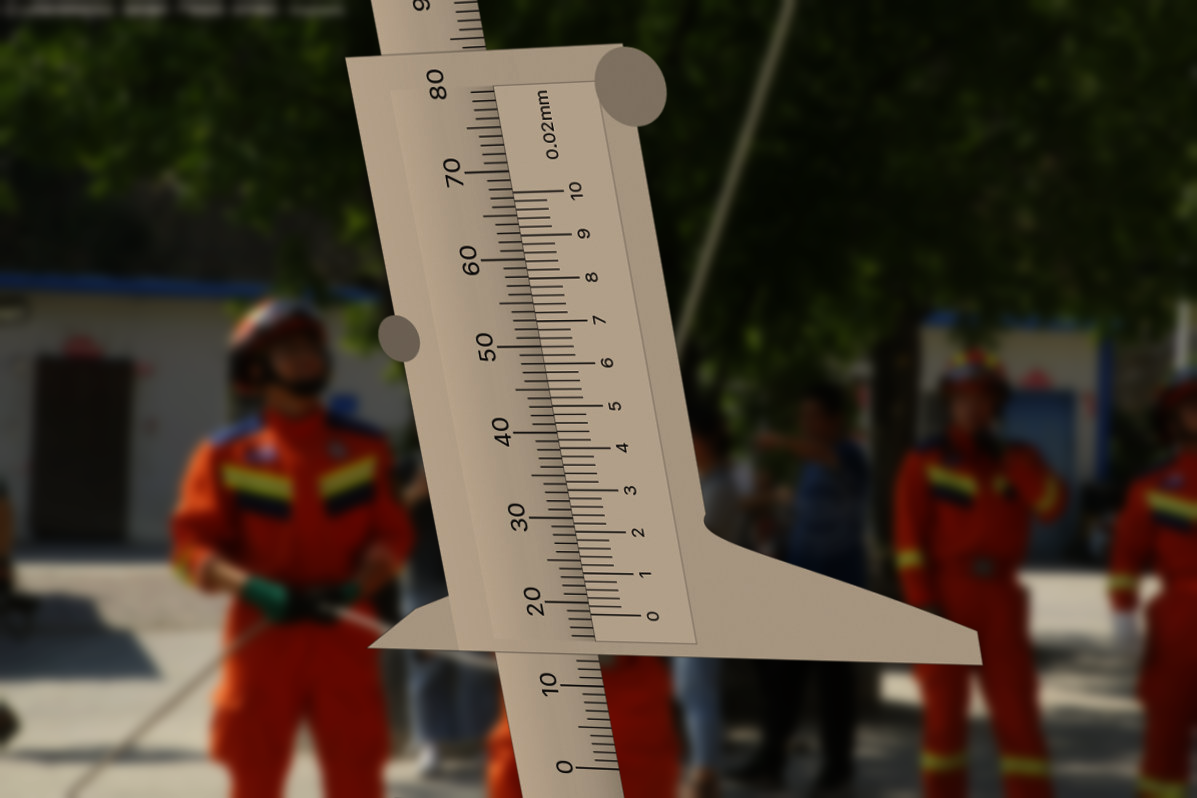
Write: **18.6** mm
